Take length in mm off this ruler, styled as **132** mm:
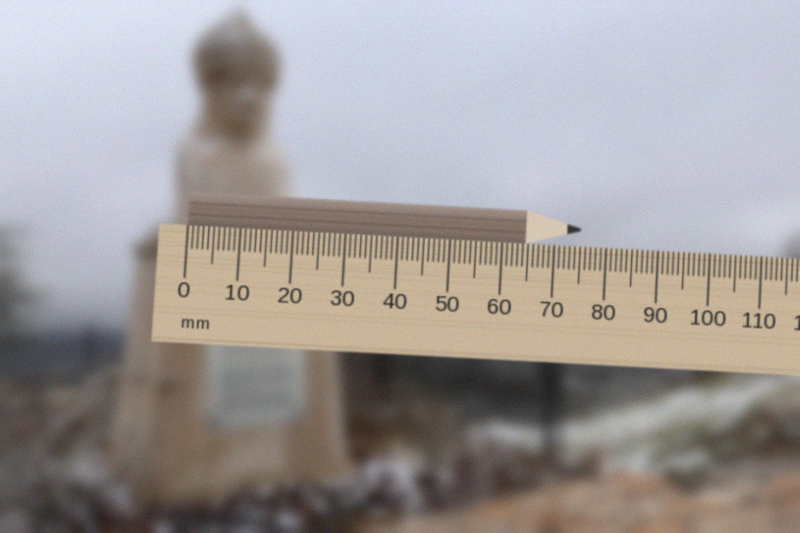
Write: **75** mm
